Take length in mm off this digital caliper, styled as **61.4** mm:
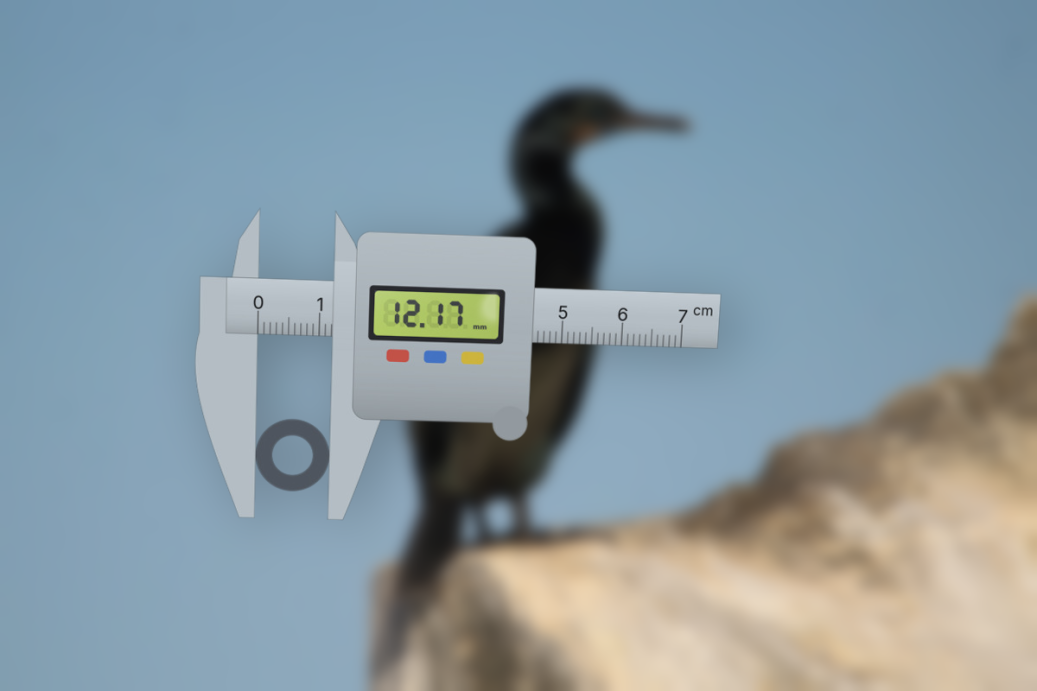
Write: **12.17** mm
